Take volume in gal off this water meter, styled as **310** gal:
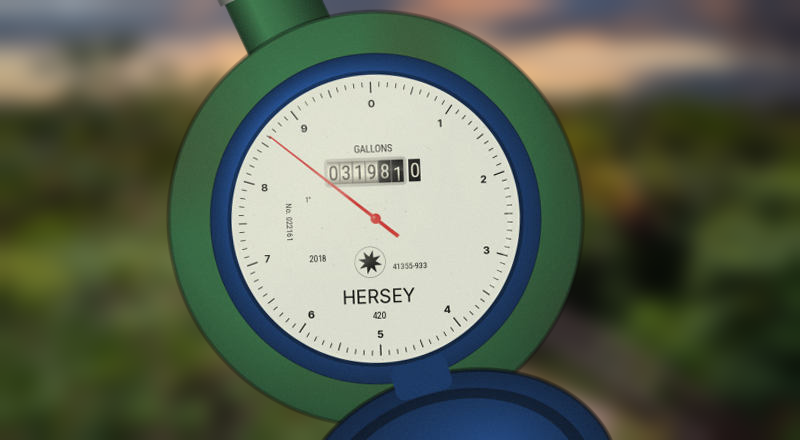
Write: **319808.6** gal
